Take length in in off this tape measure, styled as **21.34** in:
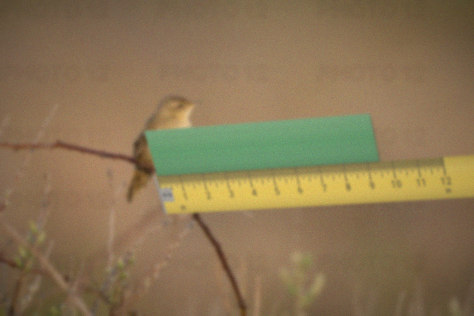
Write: **9.5** in
